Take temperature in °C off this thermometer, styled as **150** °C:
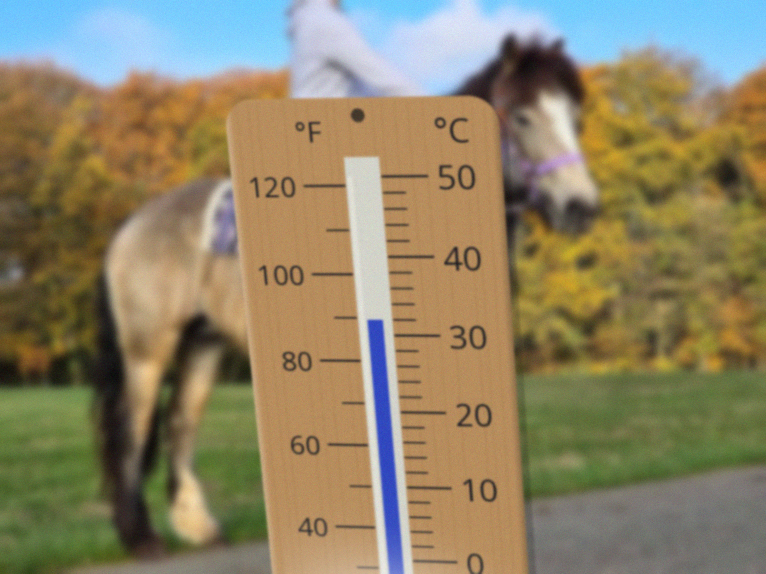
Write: **32** °C
